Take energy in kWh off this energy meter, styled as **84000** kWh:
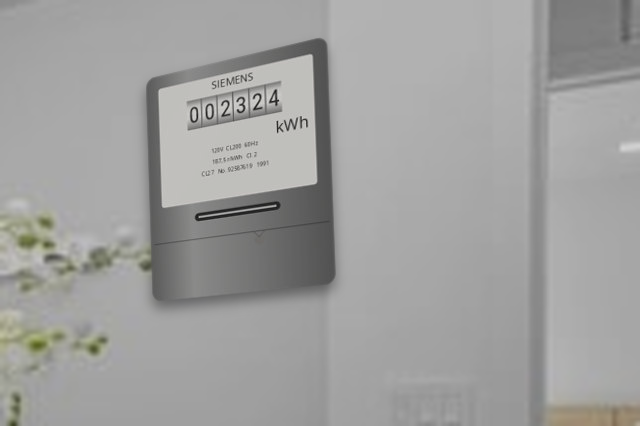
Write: **2324** kWh
